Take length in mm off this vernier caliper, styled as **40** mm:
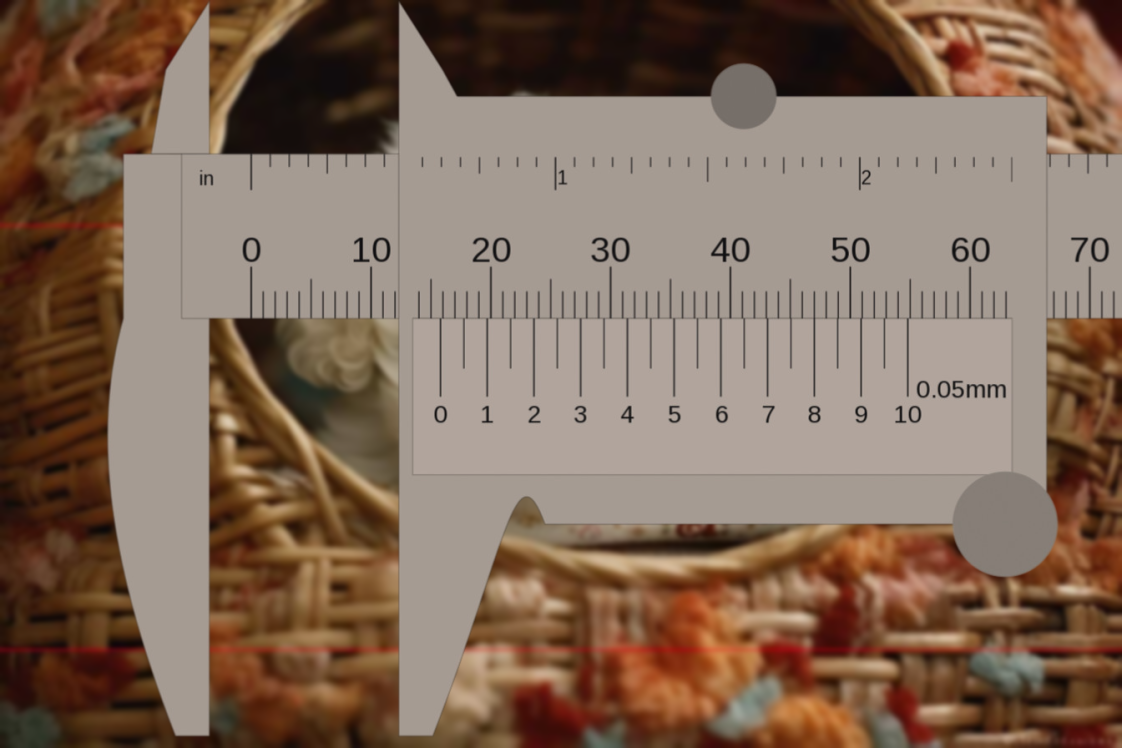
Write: **15.8** mm
